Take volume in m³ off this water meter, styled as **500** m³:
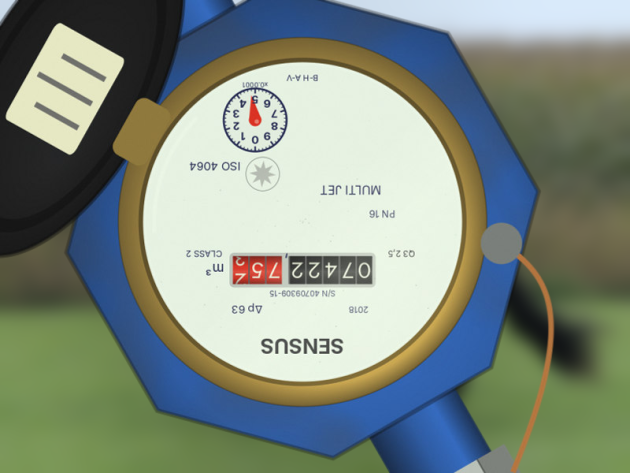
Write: **7422.7524** m³
